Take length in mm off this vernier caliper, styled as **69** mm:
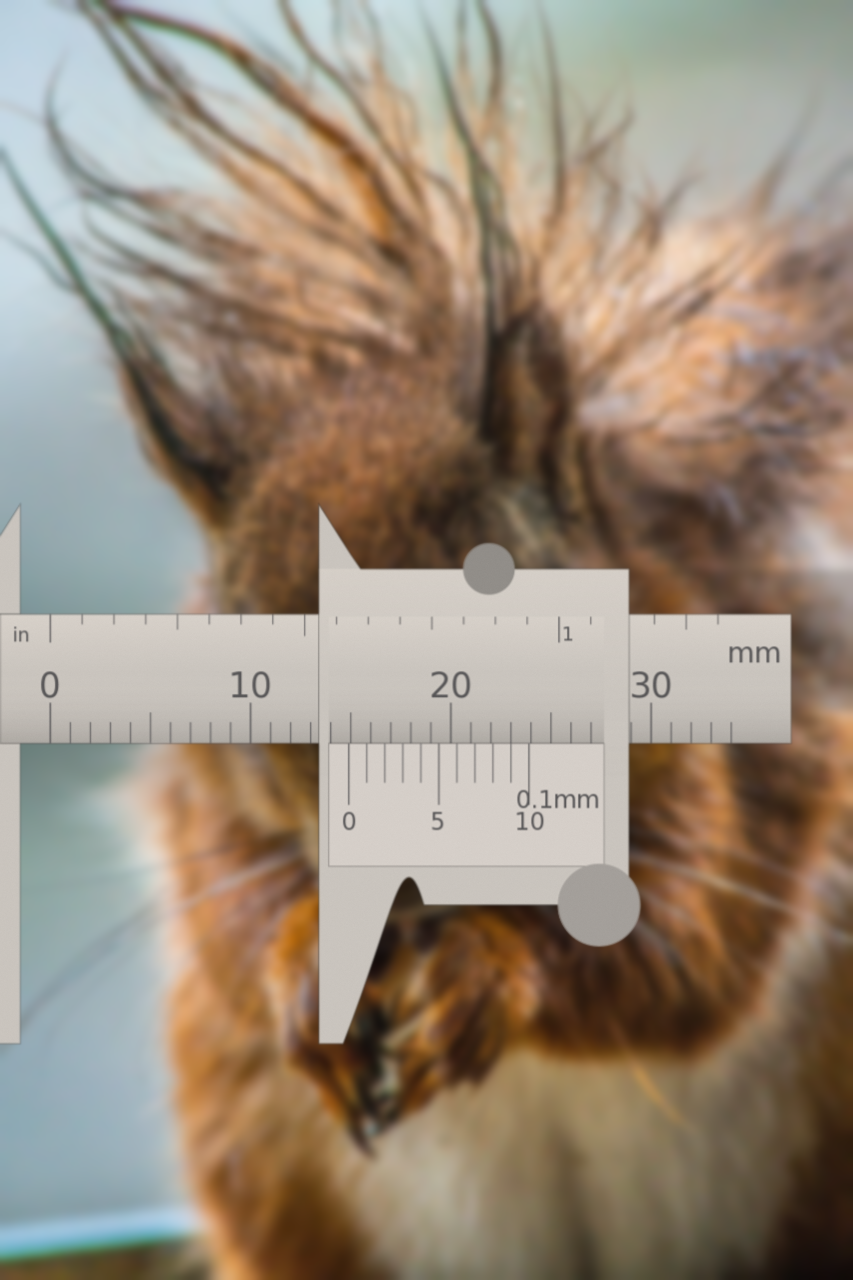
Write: **14.9** mm
